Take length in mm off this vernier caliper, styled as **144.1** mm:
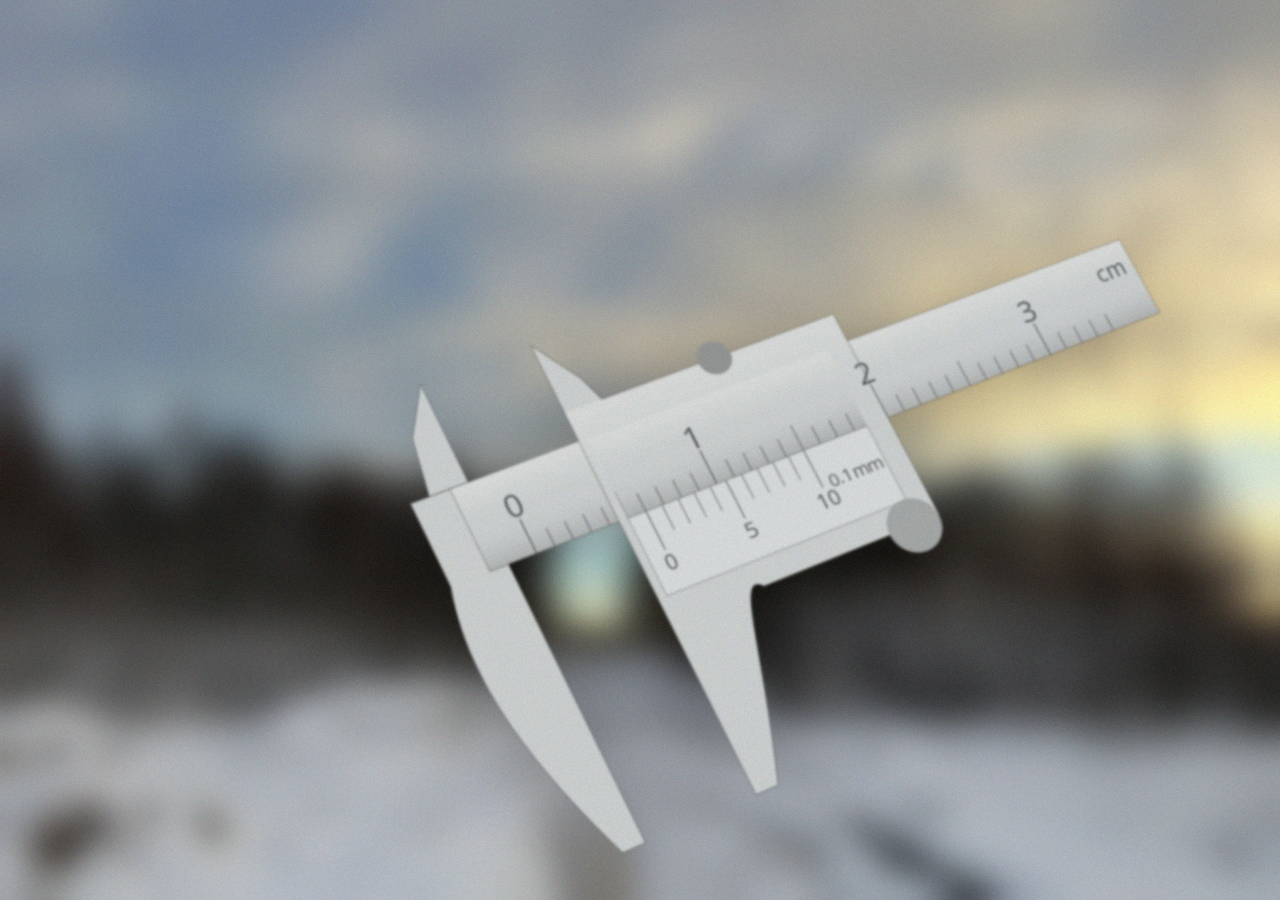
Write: **6.0** mm
